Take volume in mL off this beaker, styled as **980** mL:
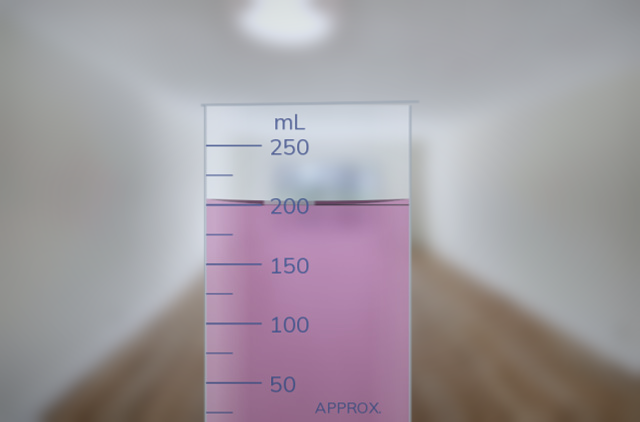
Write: **200** mL
